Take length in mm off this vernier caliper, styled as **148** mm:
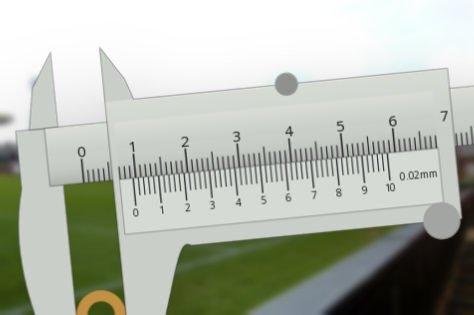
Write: **9.5** mm
